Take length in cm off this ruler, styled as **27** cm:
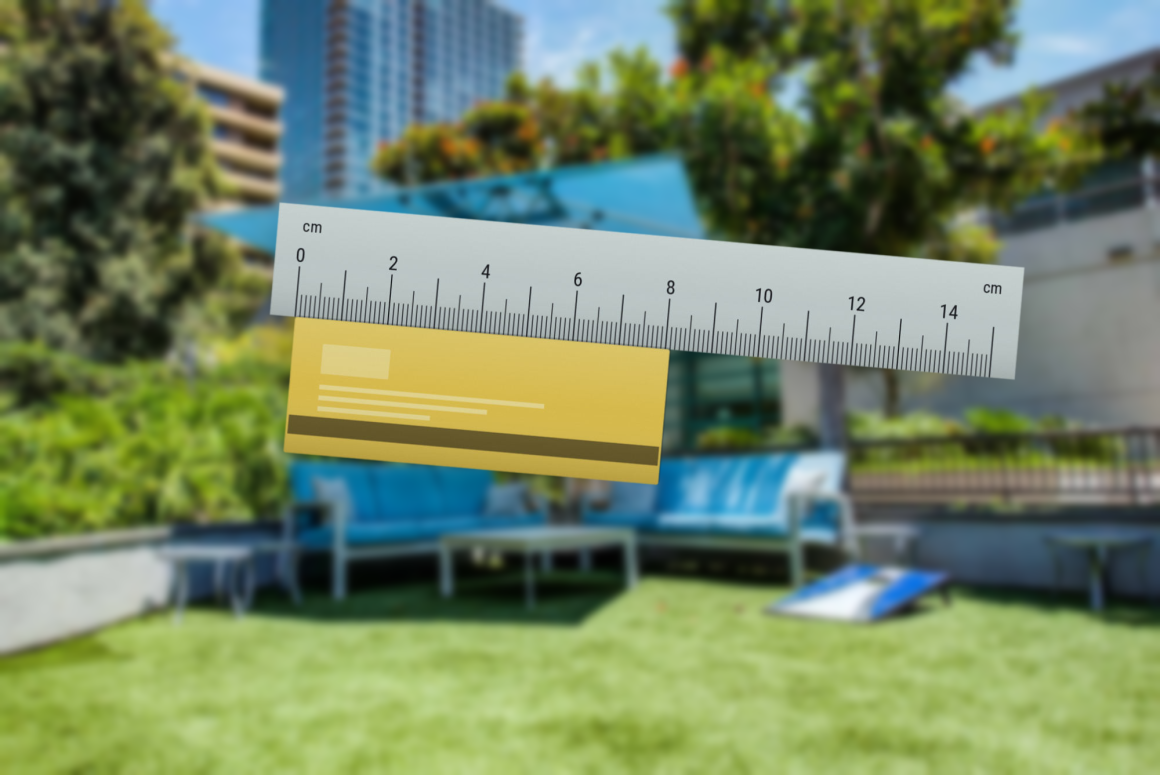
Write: **8.1** cm
